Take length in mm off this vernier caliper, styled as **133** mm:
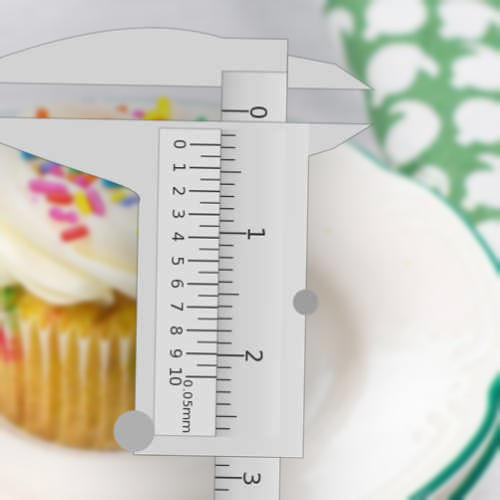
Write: **2.8** mm
